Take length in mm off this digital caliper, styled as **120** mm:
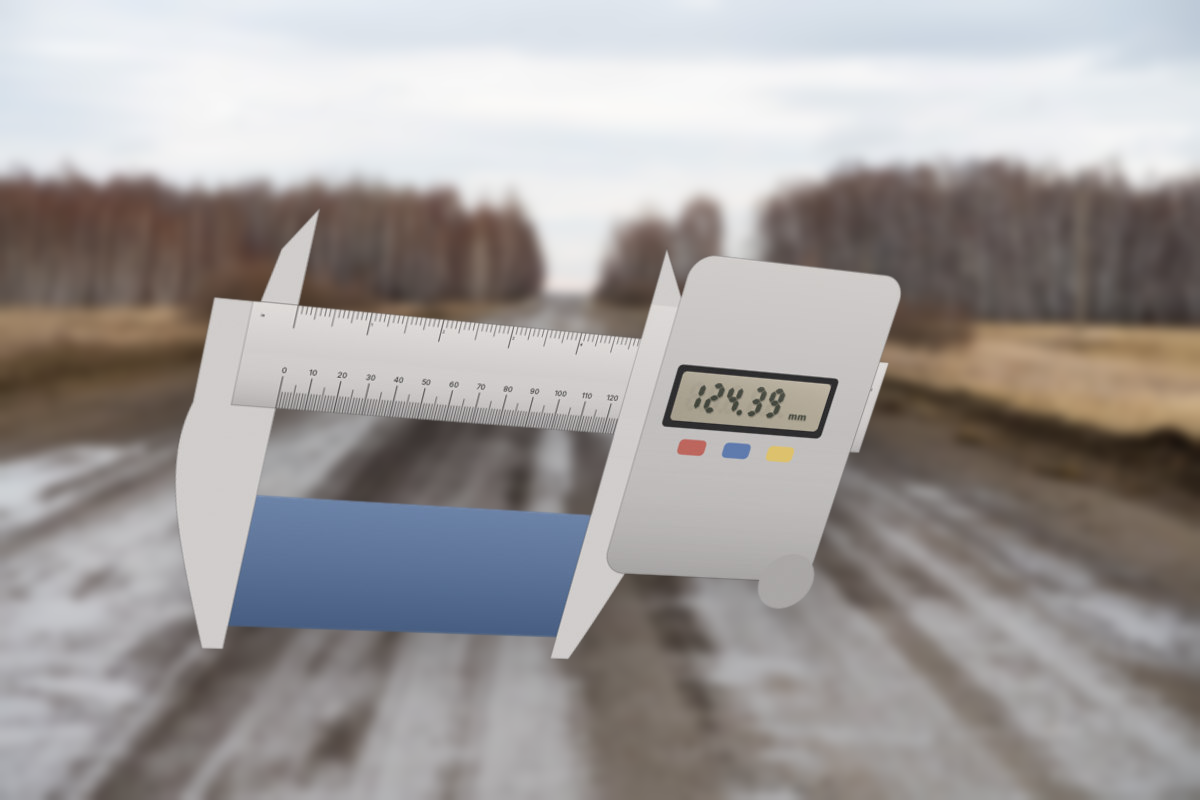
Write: **124.39** mm
